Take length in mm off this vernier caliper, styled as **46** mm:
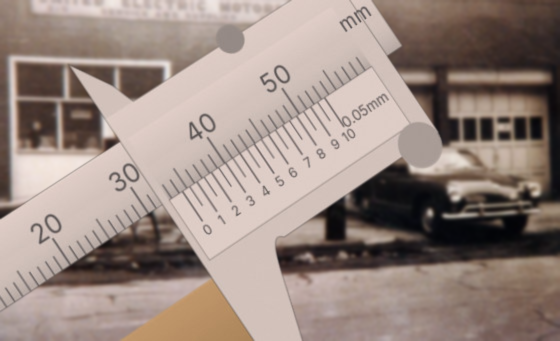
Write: **34.4** mm
